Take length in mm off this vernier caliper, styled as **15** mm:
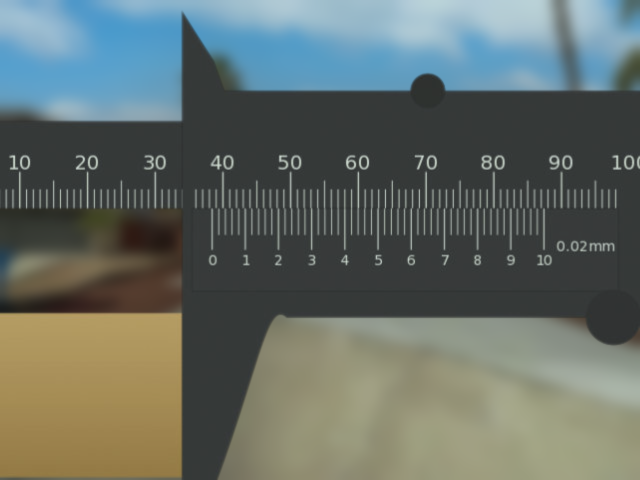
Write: **38.4** mm
